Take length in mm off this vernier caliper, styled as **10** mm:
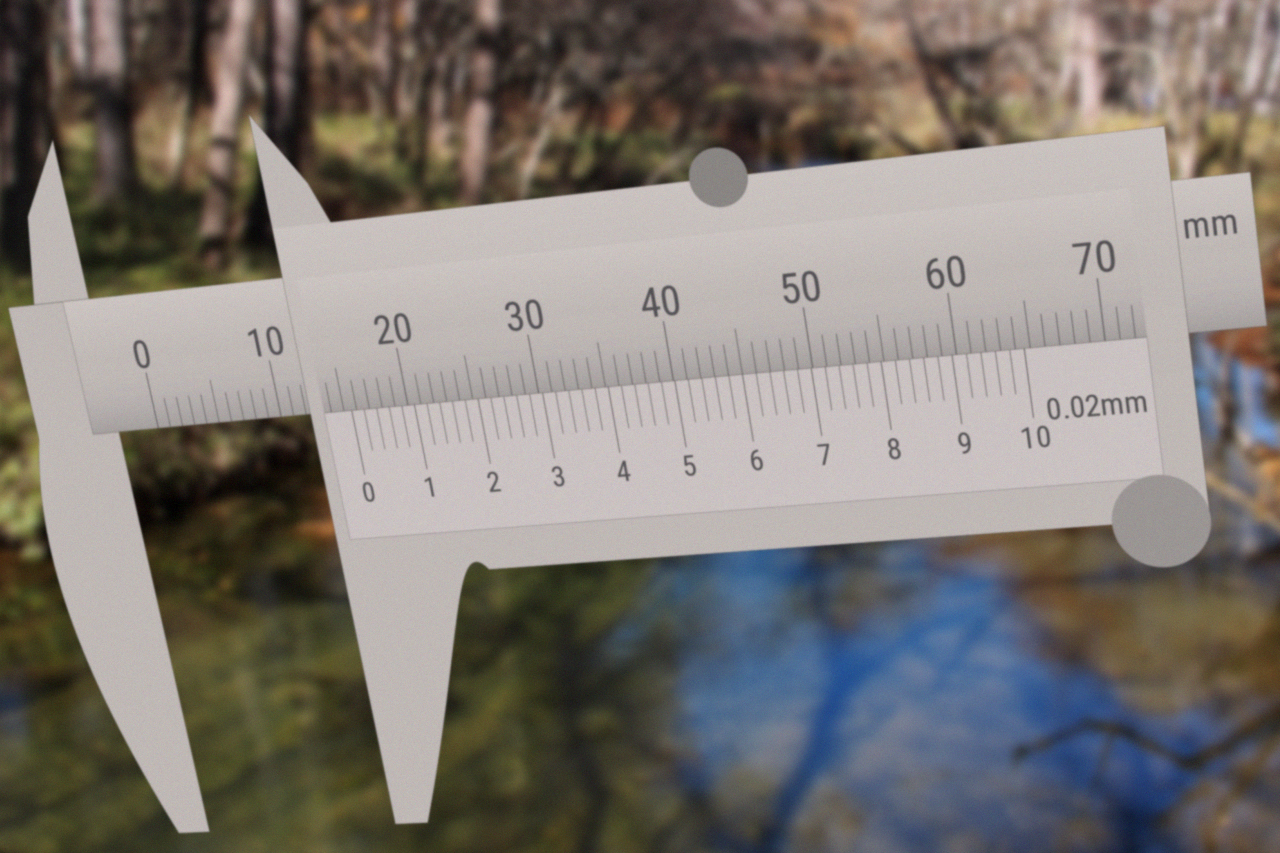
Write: **15.6** mm
